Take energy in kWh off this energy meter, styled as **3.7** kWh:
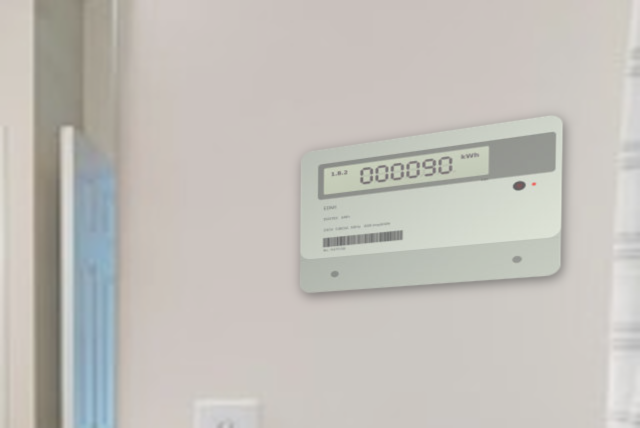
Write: **90** kWh
